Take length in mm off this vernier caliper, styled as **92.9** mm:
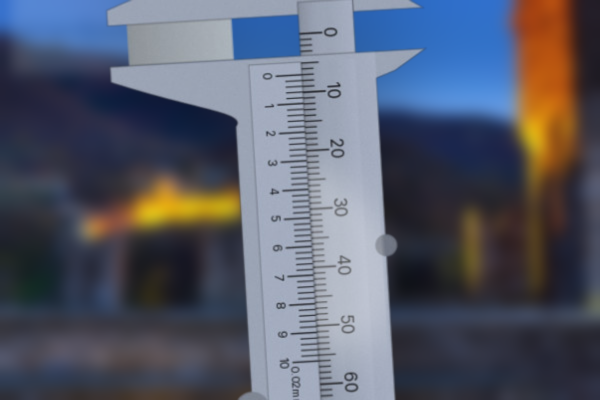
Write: **7.0** mm
